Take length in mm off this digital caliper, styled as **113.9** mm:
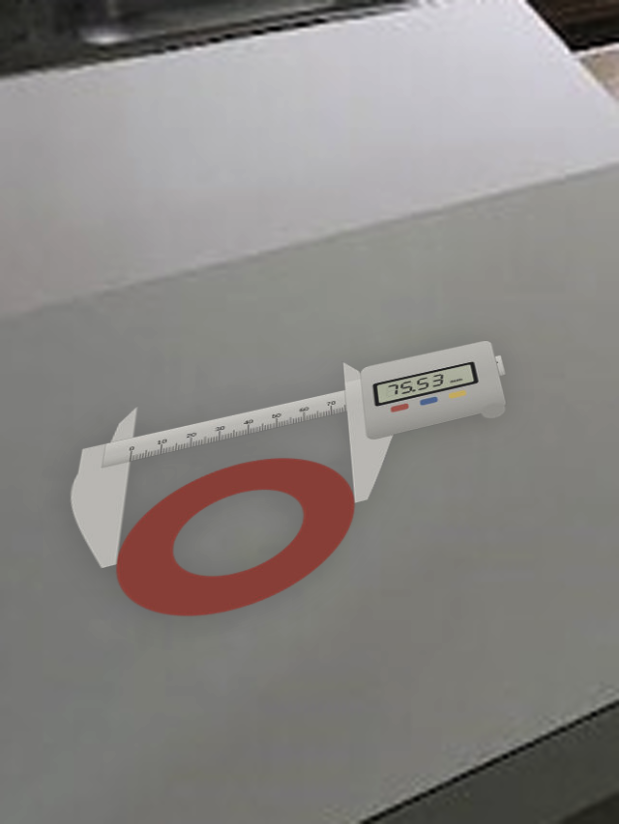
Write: **75.53** mm
